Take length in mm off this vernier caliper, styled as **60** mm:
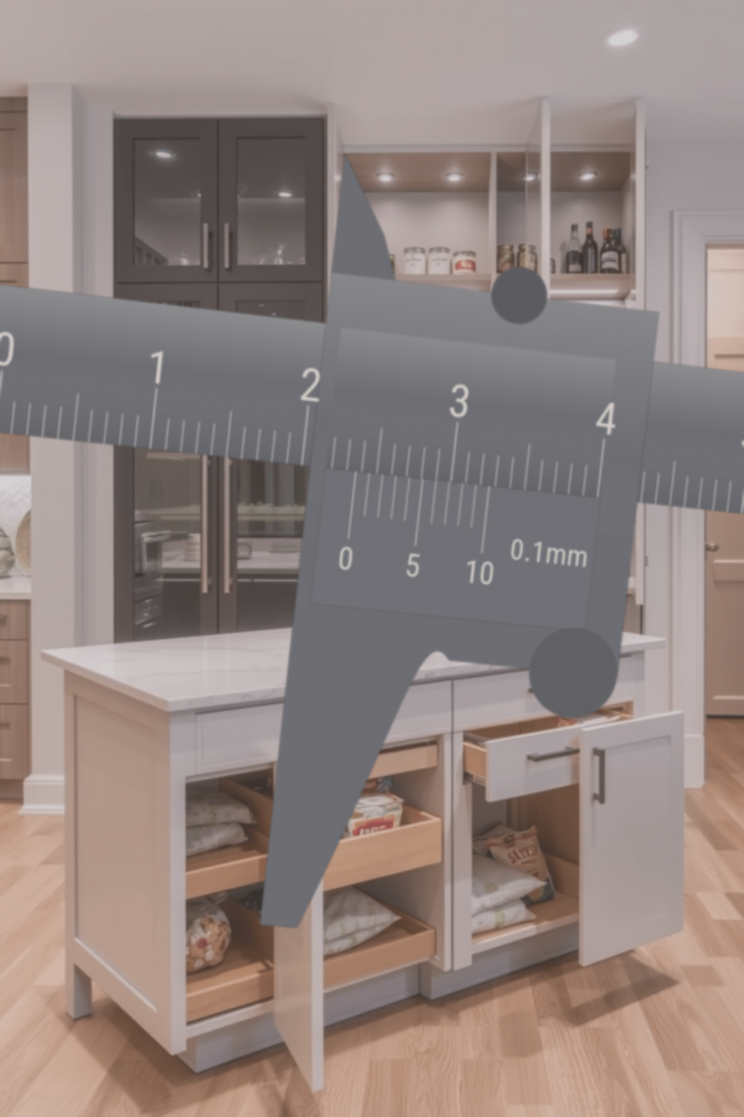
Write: **23.6** mm
